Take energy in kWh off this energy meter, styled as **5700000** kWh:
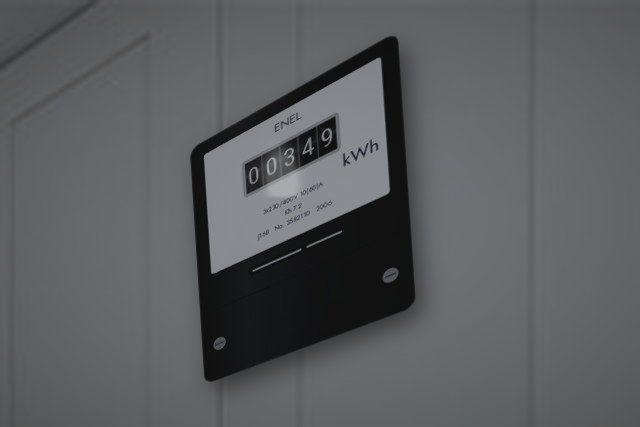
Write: **349** kWh
